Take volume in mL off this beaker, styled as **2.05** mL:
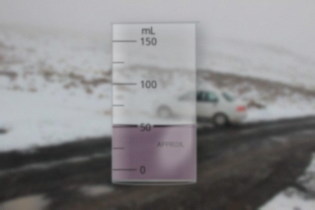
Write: **50** mL
